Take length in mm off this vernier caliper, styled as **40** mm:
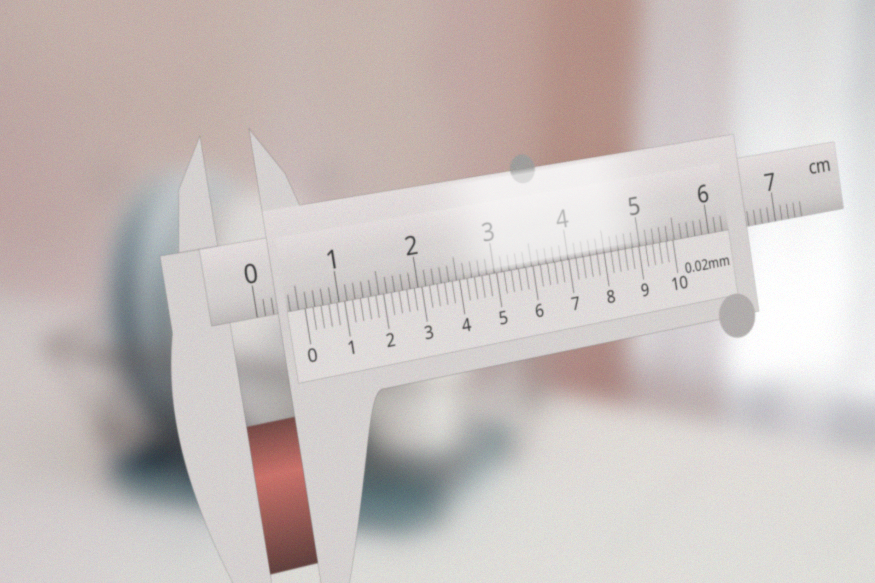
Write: **5.8** mm
